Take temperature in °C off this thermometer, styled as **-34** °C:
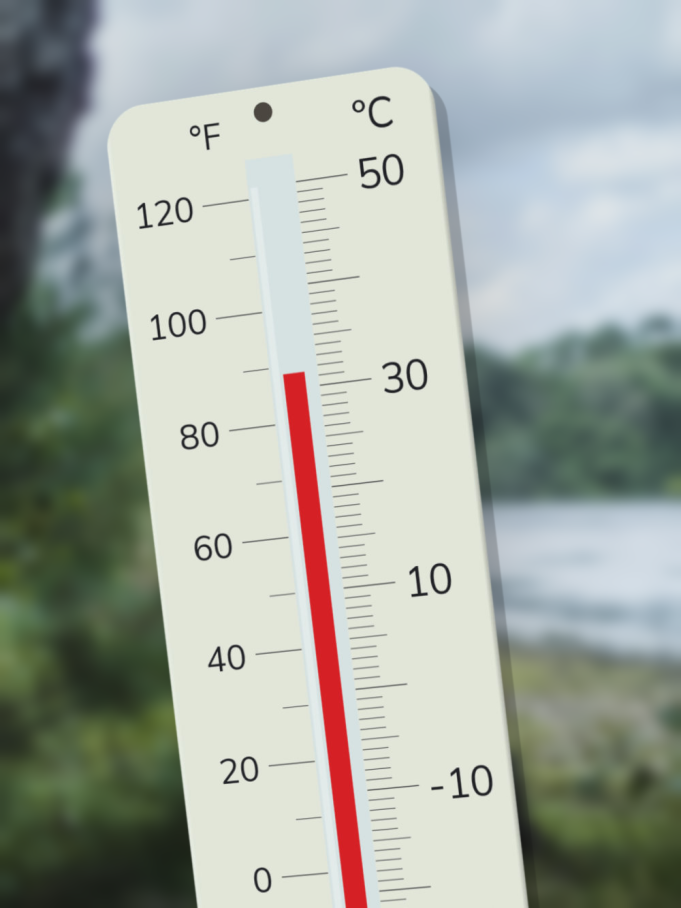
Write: **31.5** °C
